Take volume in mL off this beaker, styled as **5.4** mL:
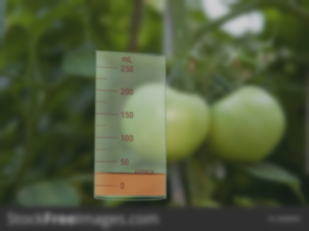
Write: **25** mL
